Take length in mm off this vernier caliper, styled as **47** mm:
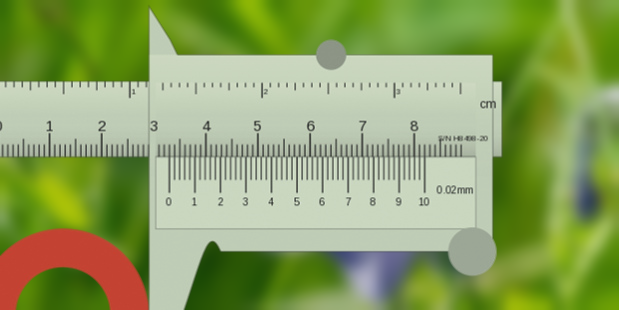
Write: **33.0** mm
